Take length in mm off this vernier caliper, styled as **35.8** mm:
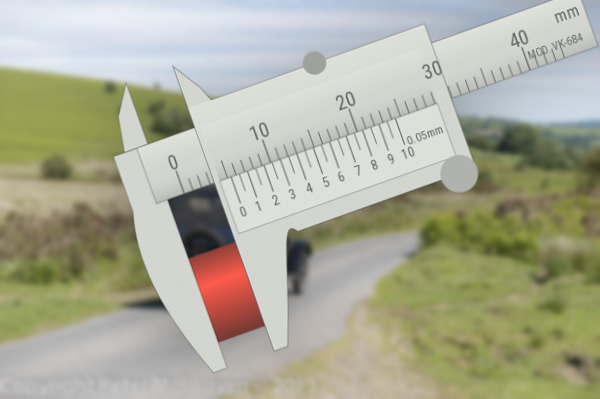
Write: **5.4** mm
